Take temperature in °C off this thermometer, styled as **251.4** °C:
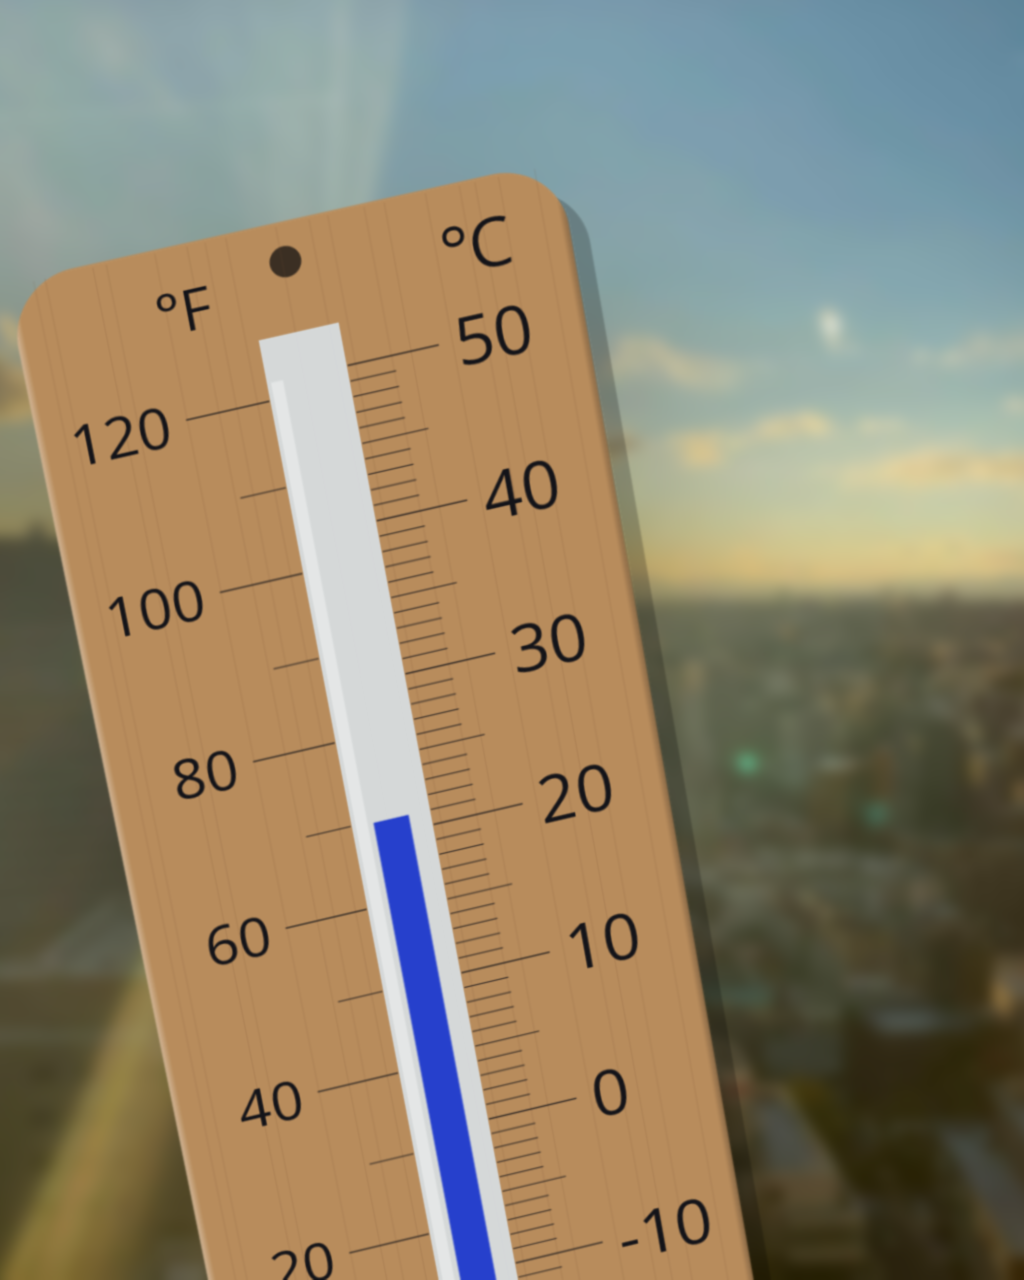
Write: **21** °C
